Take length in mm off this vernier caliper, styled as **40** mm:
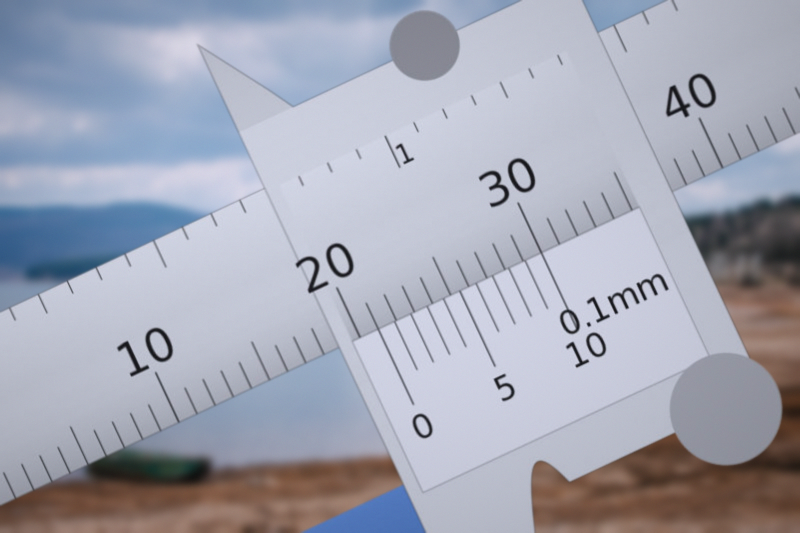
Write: **21.0** mm
